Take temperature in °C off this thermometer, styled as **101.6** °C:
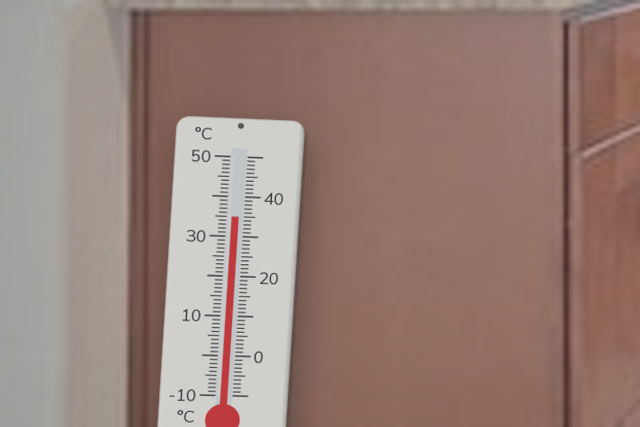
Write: **35** °C
